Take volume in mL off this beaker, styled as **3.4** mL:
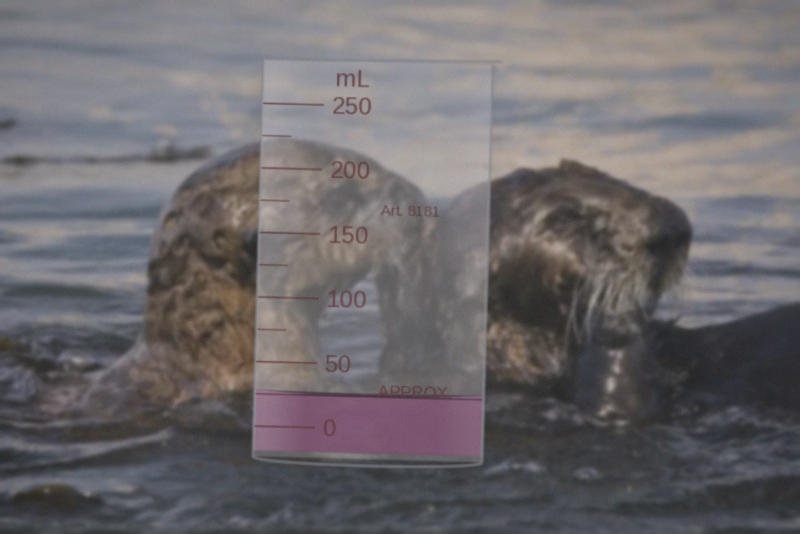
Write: **25** mL
